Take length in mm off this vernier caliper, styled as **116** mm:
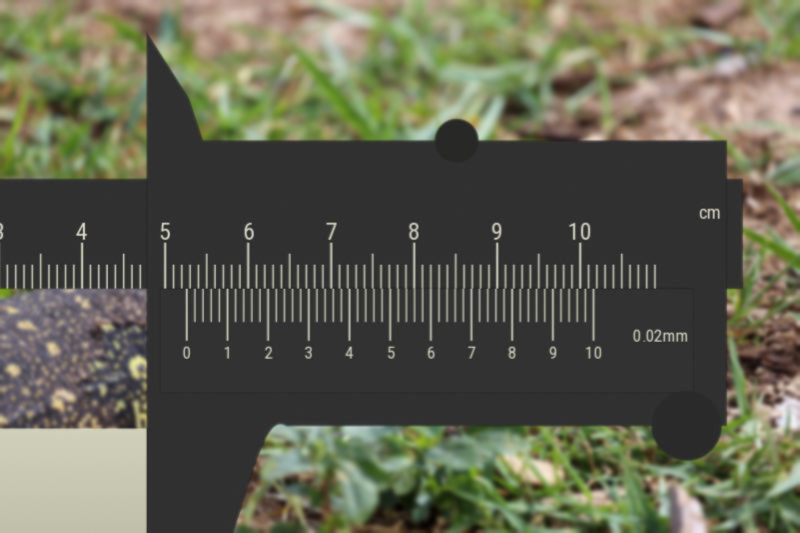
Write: **52.6** mm
